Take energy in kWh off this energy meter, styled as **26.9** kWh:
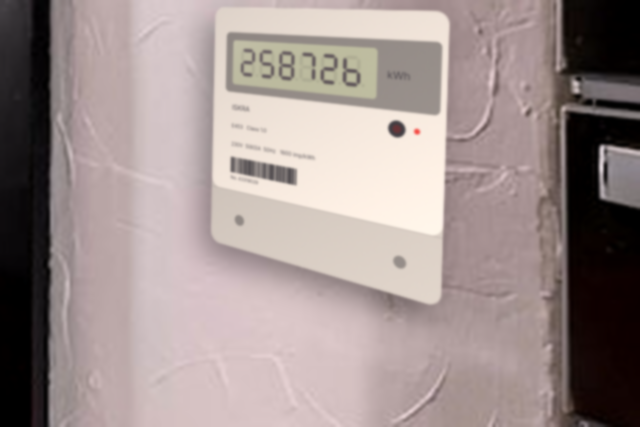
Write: **258726** kWh
